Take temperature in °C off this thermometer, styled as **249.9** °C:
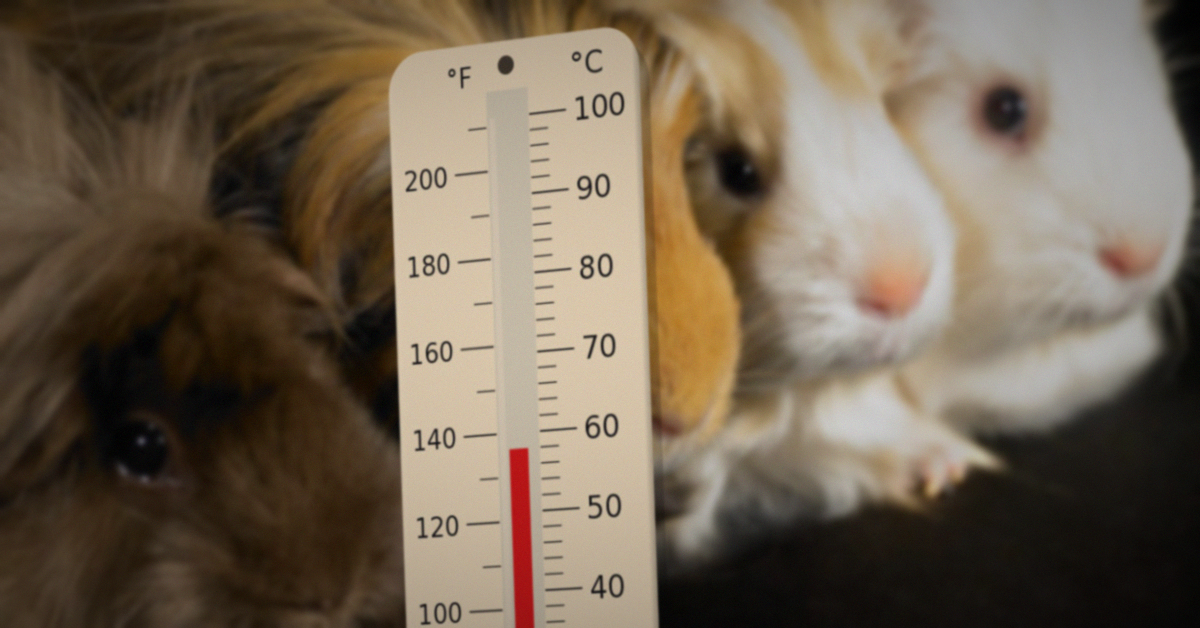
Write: **58** °C
